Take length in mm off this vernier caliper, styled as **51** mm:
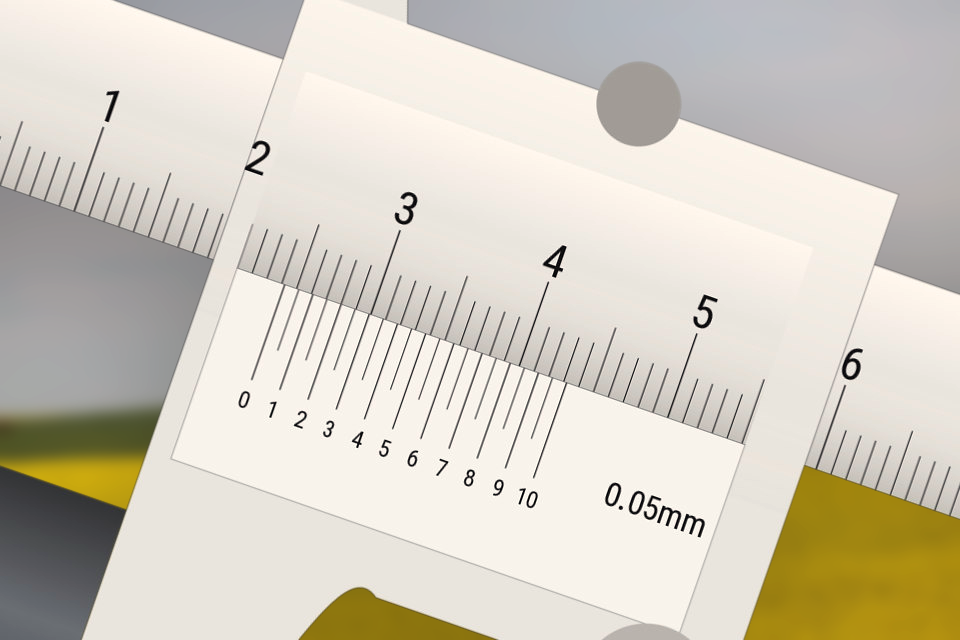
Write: **24.2** mm
